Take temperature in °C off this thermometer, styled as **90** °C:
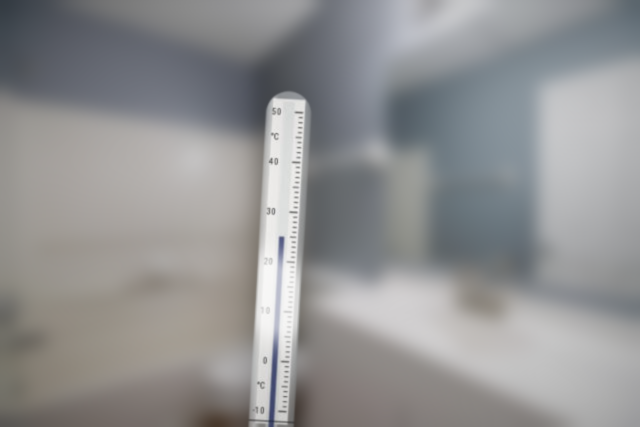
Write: **25** °C
